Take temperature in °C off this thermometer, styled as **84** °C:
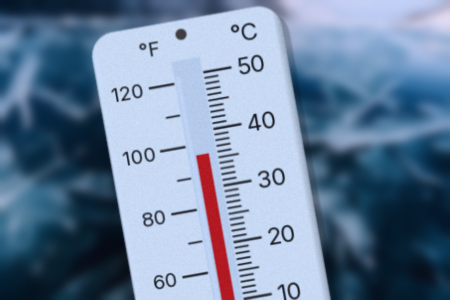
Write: **36** °C
